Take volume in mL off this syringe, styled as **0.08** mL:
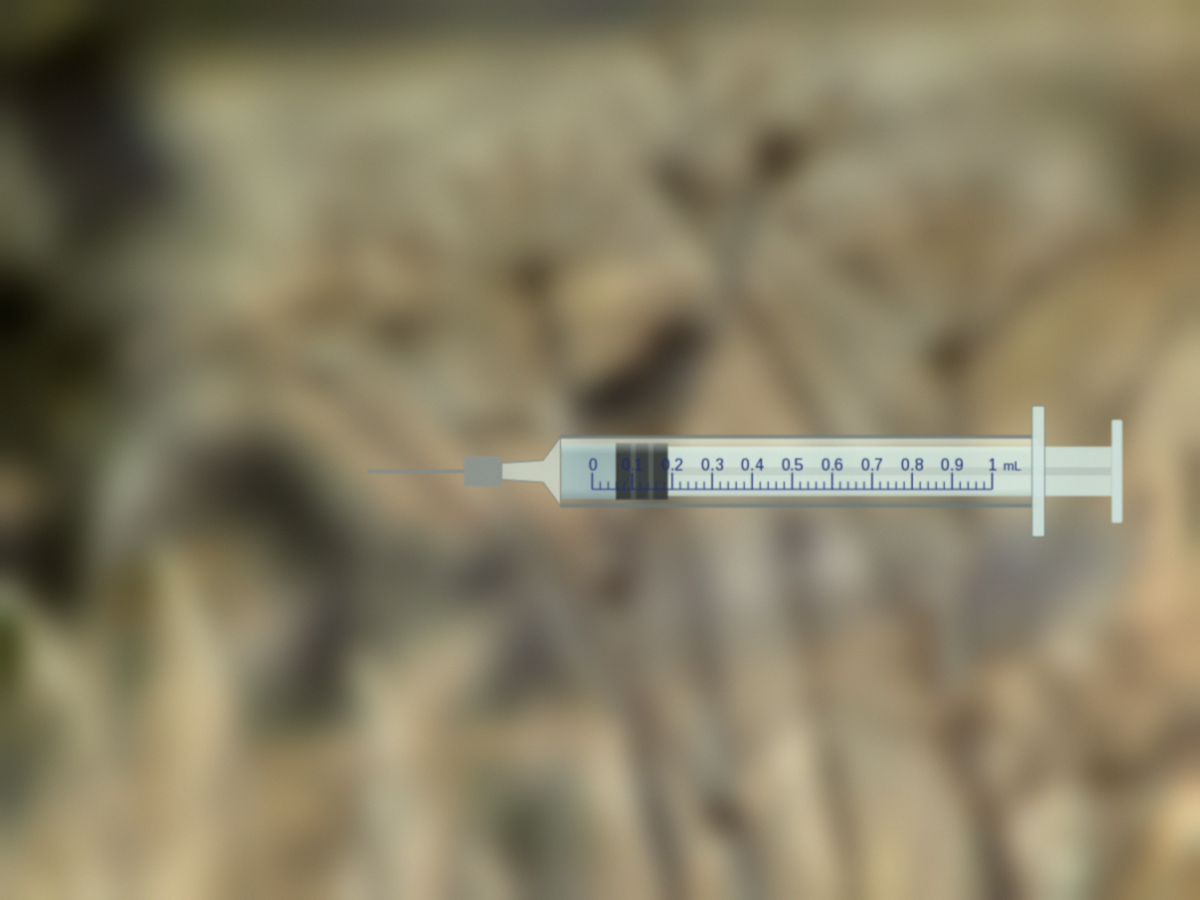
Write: **0.06** mL
